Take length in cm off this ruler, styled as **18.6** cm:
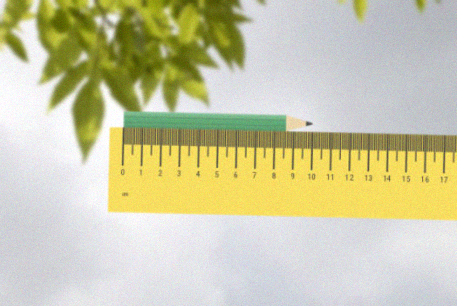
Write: **10** cm
